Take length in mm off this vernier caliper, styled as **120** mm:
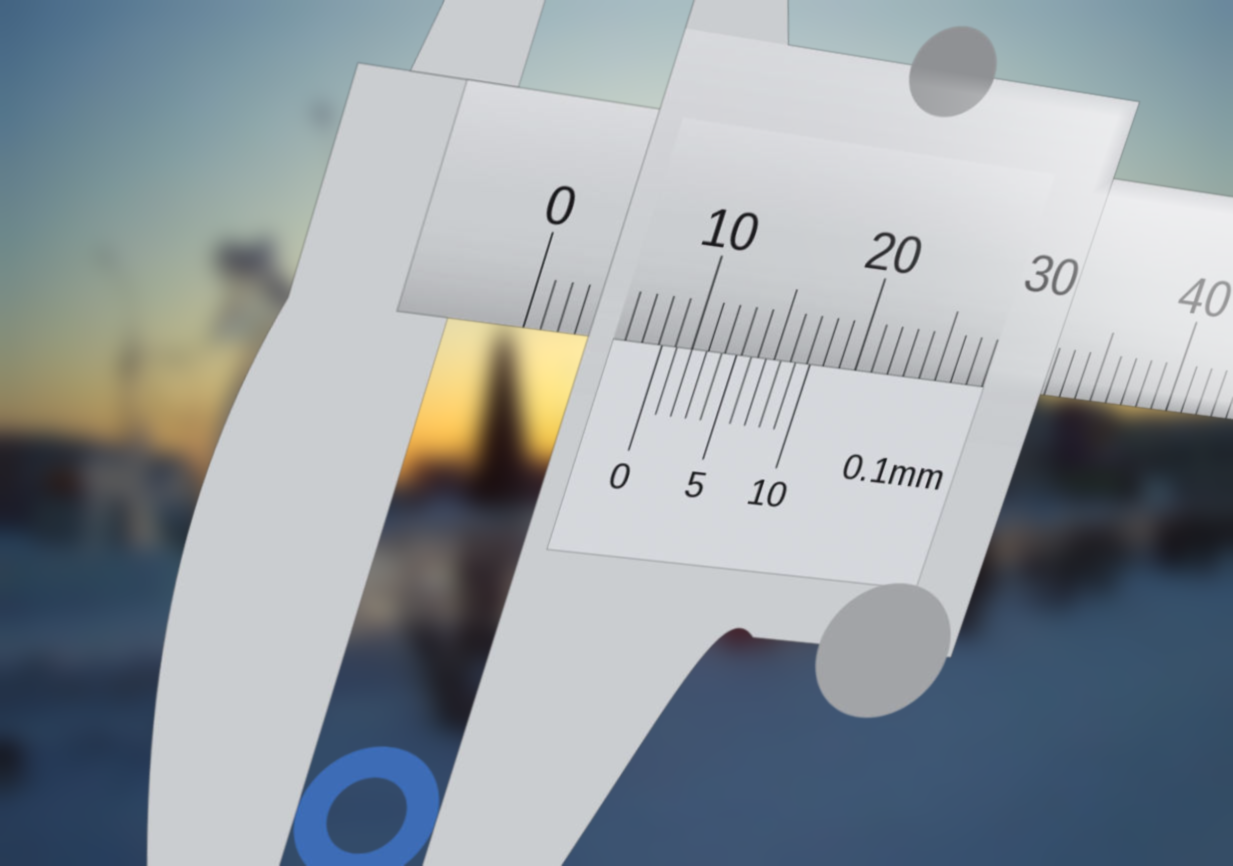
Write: **8.2** mm
